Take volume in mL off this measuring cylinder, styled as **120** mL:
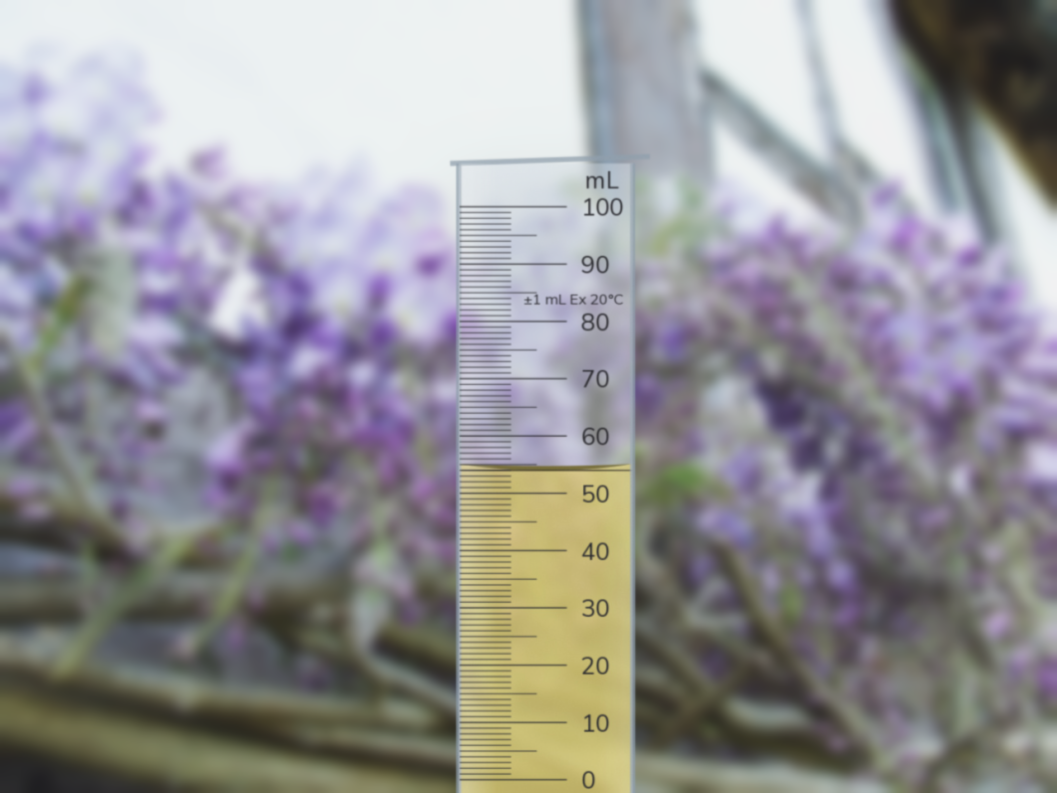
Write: **54** mL
